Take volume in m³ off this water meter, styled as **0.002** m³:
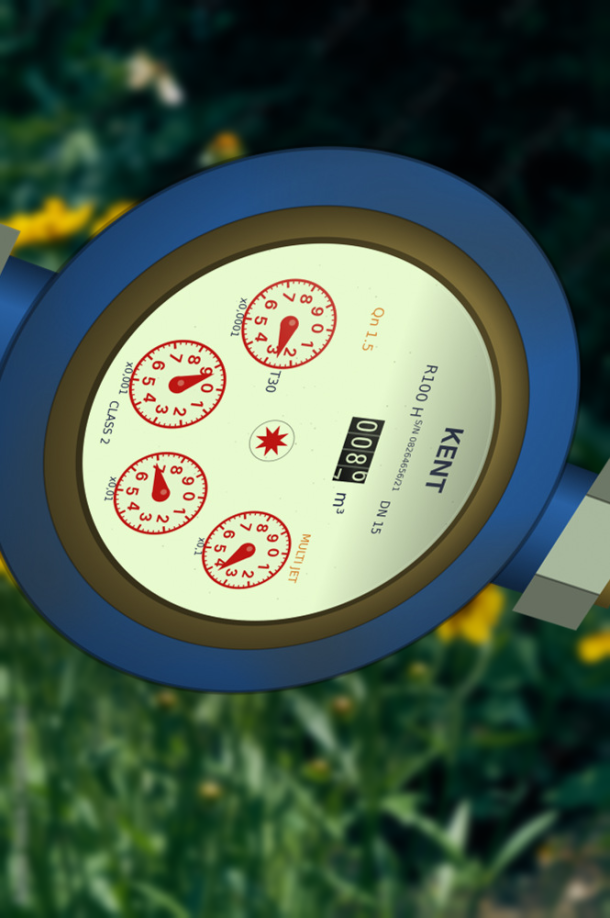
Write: **86.3692** m³
